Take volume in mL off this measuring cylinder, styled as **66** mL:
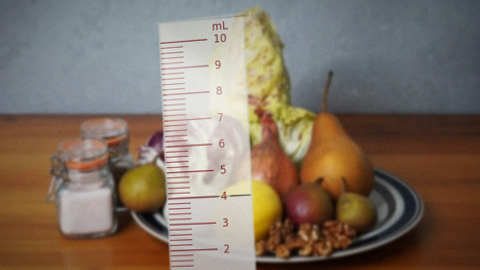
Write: **4** mL
